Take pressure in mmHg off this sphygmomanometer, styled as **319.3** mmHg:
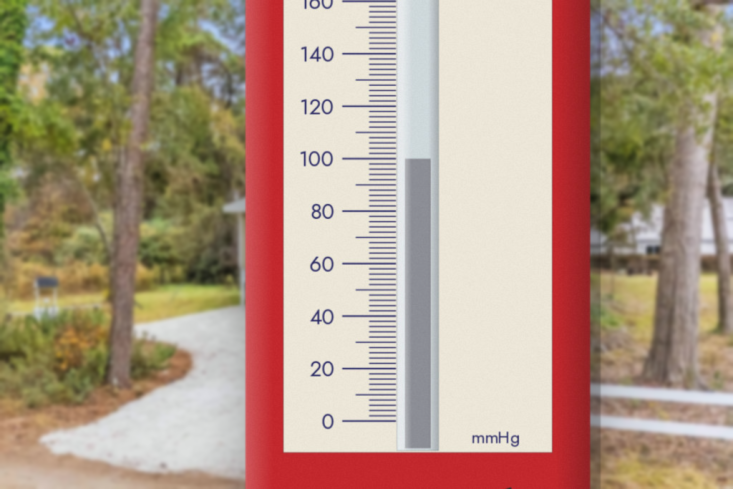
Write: **100** mmHg
